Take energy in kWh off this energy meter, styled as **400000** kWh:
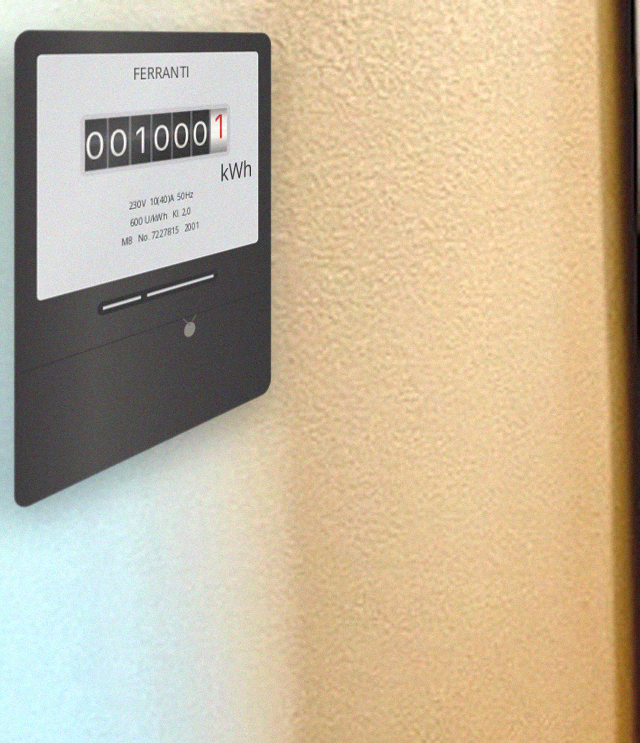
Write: **1000.1** kWh
